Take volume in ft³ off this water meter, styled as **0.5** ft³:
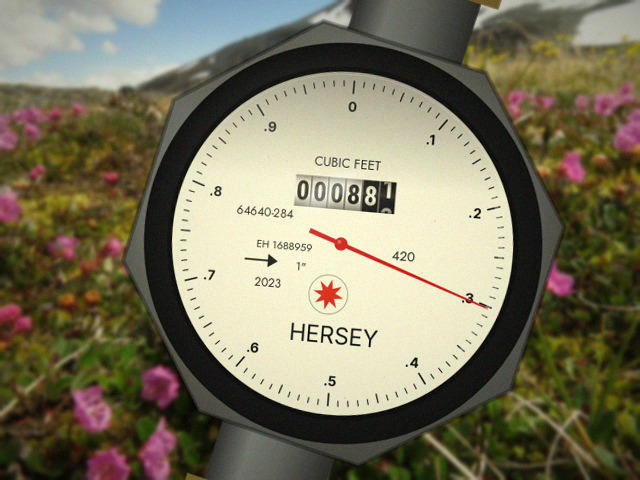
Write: **881.30** ft³
